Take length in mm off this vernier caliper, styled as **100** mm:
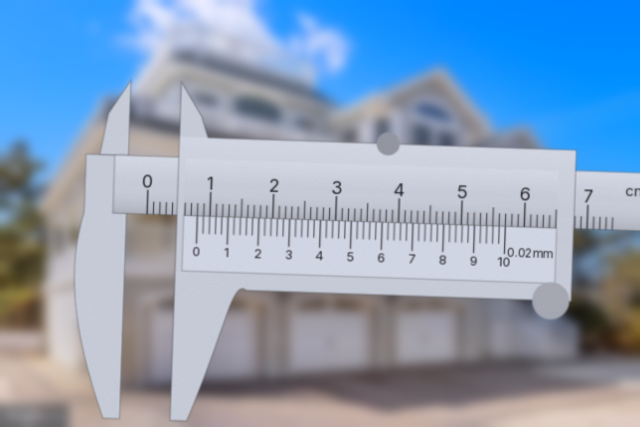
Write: **8.0** mm
